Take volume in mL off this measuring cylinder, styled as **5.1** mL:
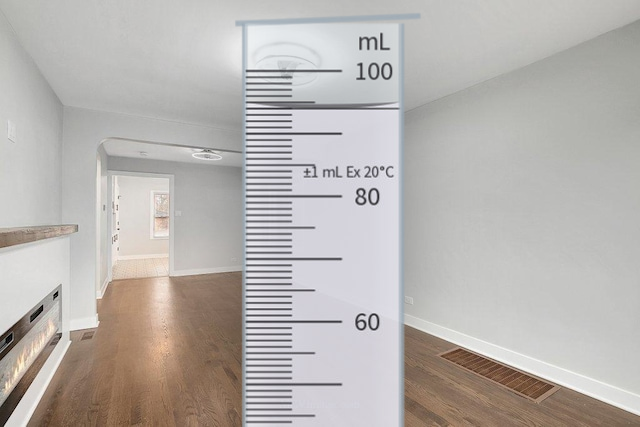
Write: **94** mL
